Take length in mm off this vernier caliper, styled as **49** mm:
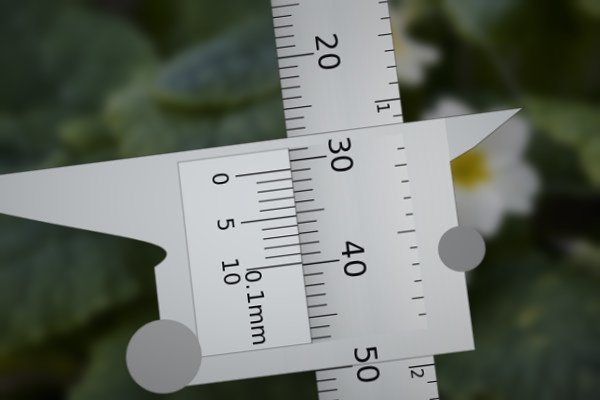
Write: **30.8** mm
